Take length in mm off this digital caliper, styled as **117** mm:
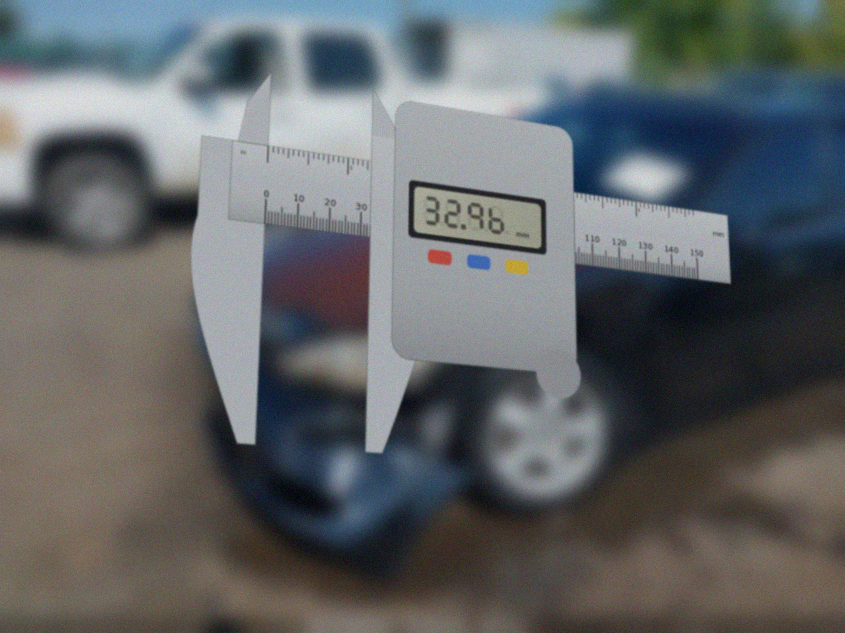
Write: **32.96** mm
